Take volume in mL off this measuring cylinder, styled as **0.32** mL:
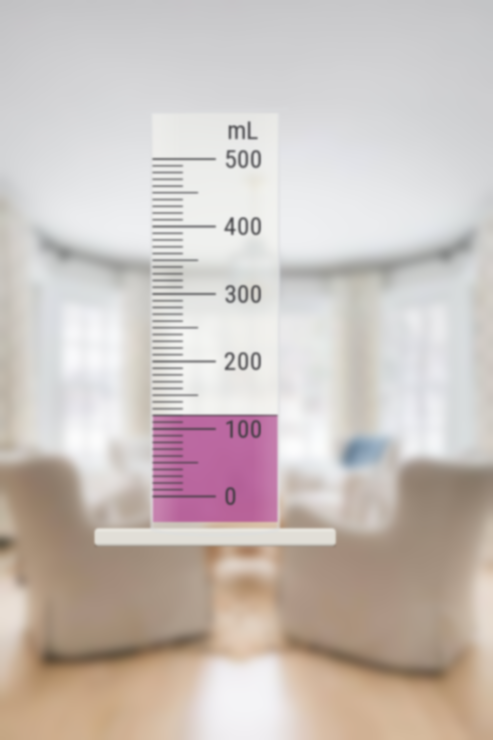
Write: **120** mL
